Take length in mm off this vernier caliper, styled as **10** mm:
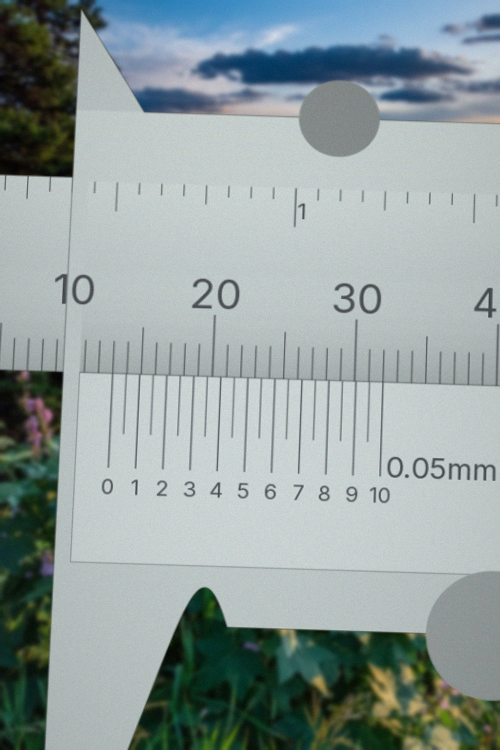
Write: **13.0** mm
